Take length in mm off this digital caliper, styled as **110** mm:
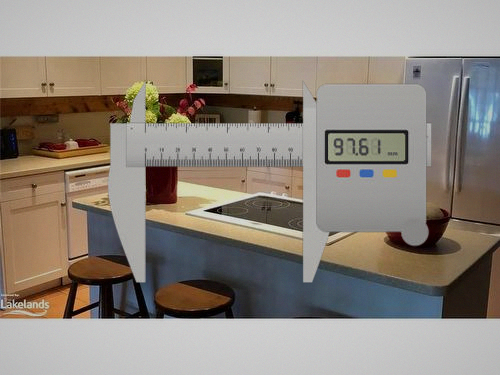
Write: **97.61** mm
